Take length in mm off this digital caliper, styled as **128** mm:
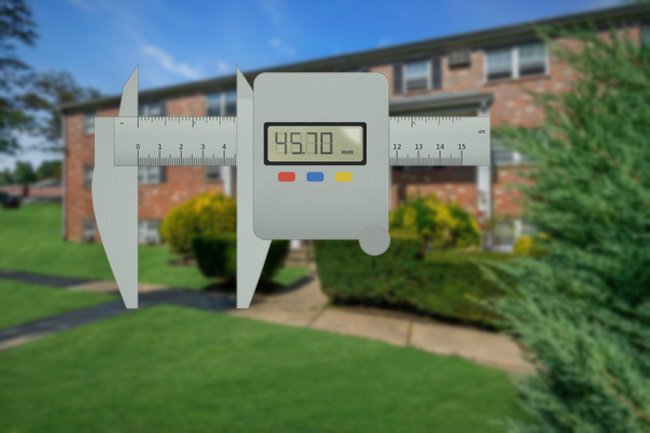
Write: **45.70** mm
